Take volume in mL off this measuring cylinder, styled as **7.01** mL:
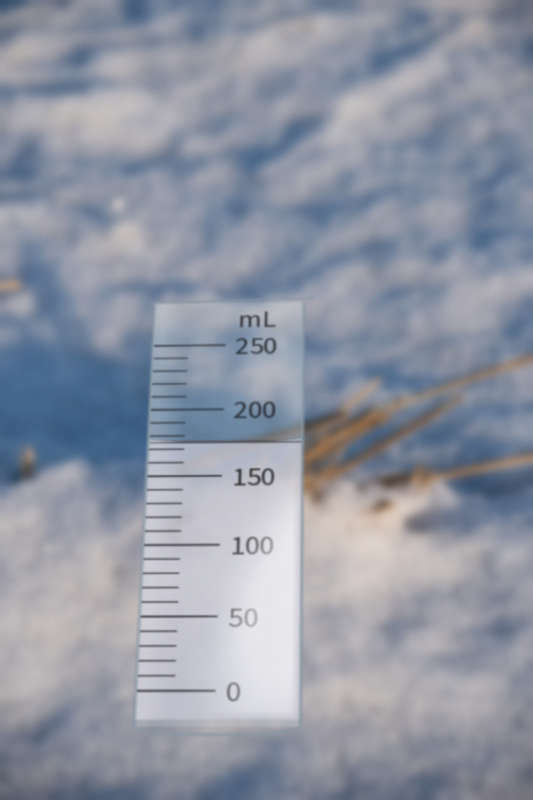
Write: **175** mL
